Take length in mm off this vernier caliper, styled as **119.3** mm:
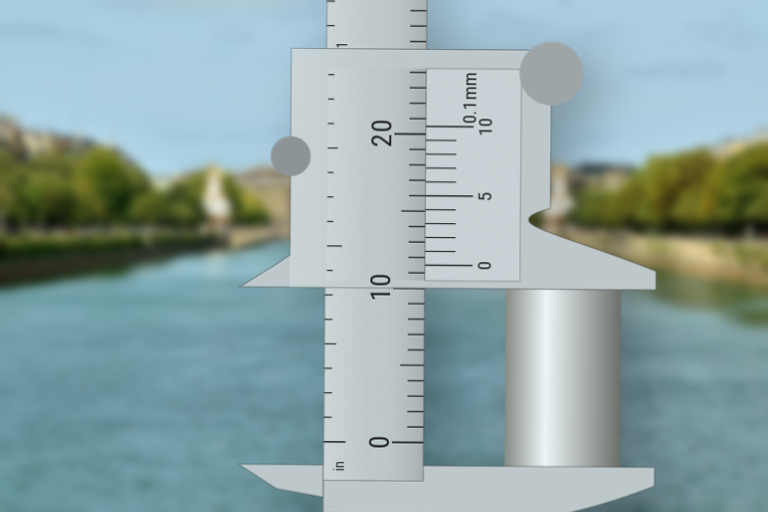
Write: **11.5** mm
